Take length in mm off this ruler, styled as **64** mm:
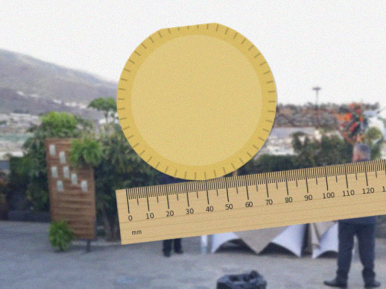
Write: **80** mm
